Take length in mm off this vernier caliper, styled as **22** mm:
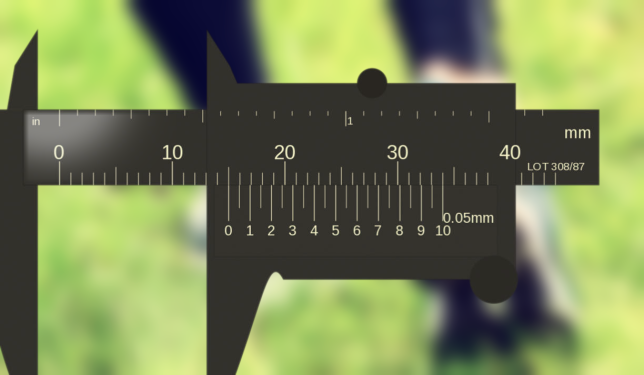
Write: **15.0** mm
